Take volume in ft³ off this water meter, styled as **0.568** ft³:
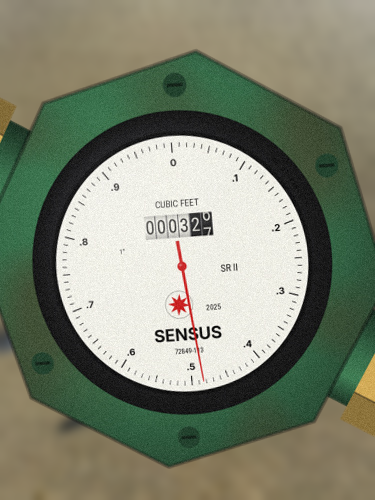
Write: **326.48** ft³
